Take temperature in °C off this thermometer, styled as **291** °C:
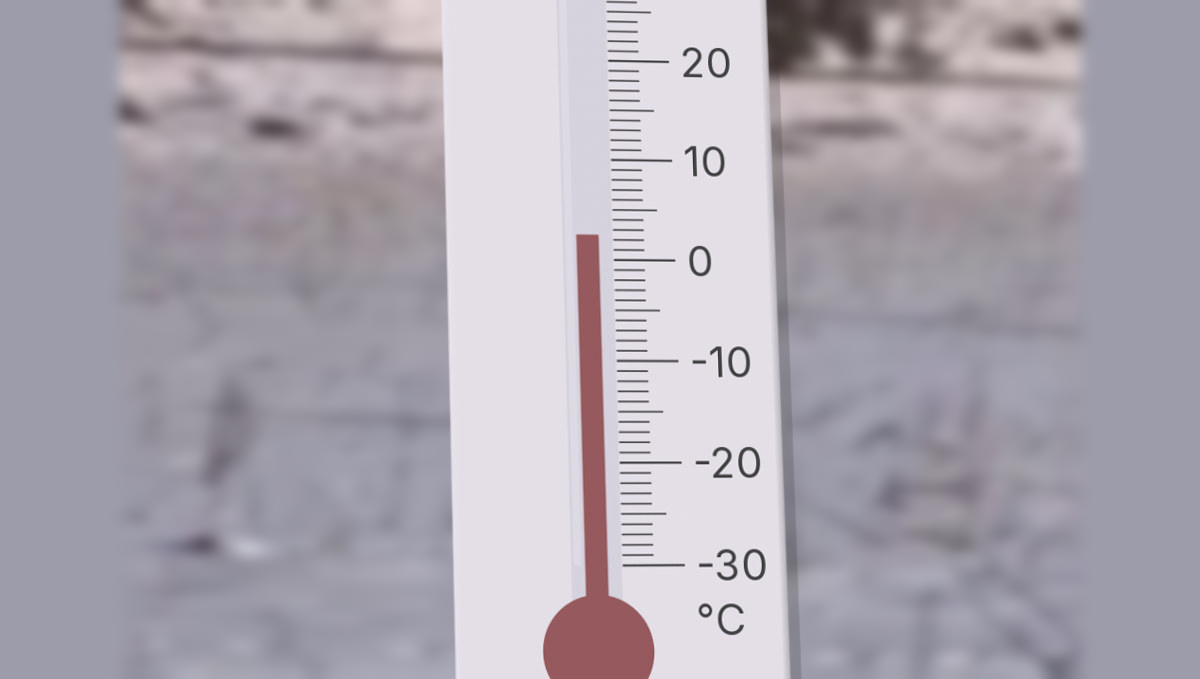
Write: **2.5** °C
